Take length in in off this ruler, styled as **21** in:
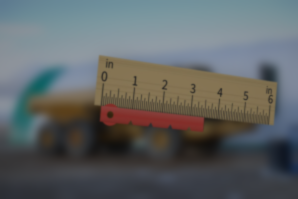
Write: **3.5** in
